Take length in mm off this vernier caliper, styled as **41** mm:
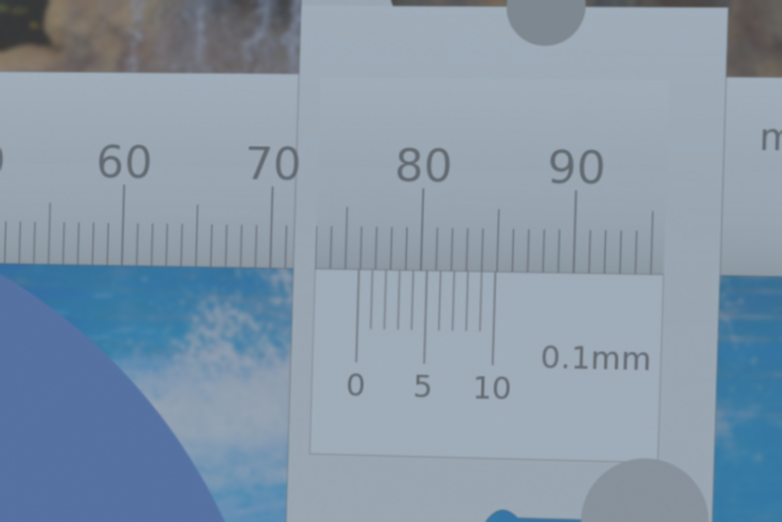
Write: **75.9** mm
